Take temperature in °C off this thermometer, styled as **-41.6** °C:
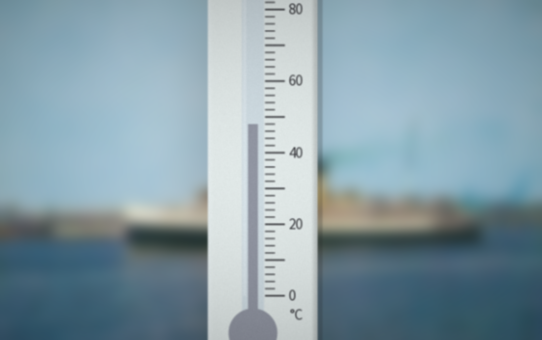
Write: **48** °C
